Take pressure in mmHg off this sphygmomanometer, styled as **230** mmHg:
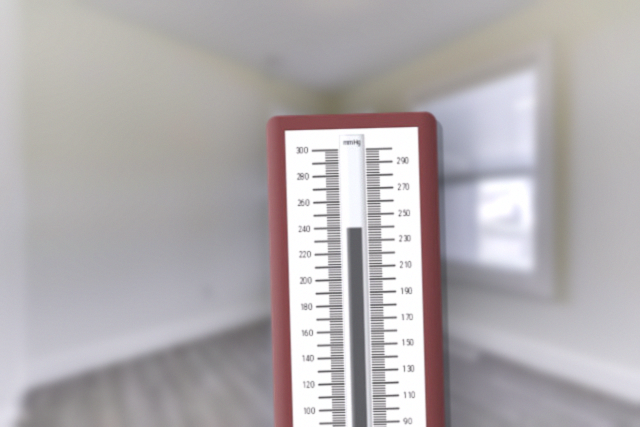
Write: **240** mmHg
